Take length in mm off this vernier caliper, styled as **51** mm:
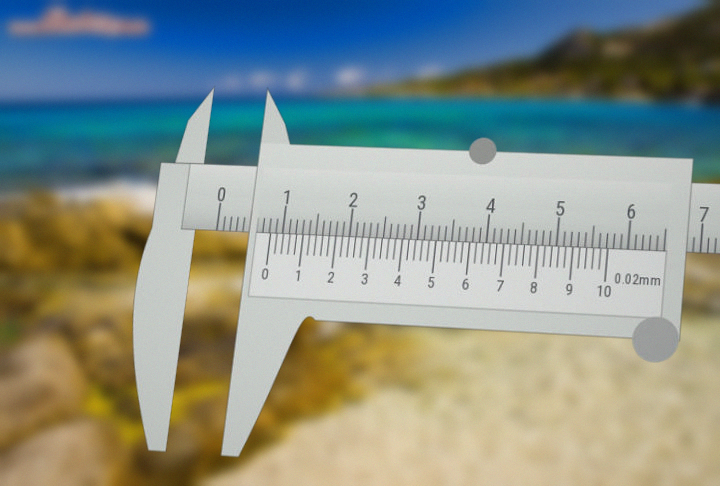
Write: **8.2** mm
